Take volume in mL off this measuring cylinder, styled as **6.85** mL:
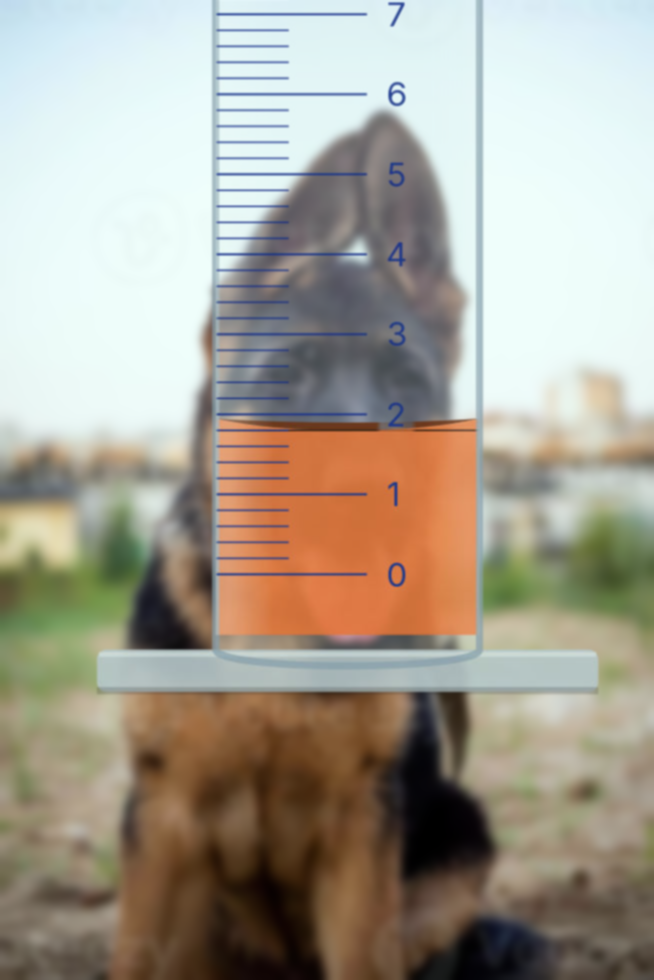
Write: **1.8** mL
